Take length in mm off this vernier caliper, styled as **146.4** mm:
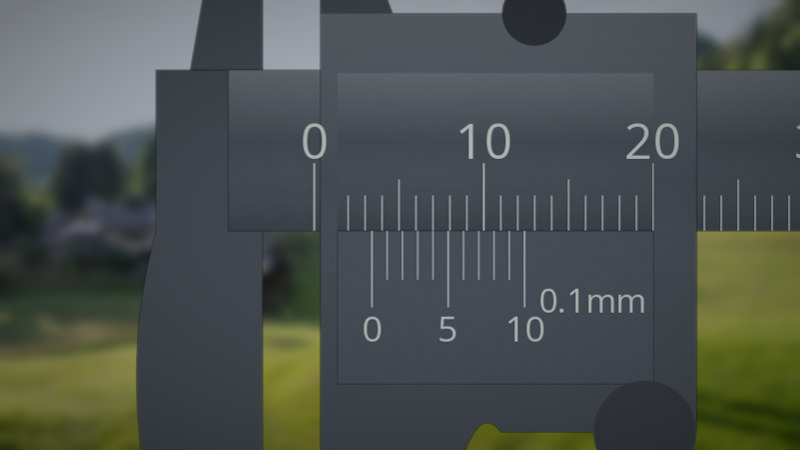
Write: **3.4** mm
